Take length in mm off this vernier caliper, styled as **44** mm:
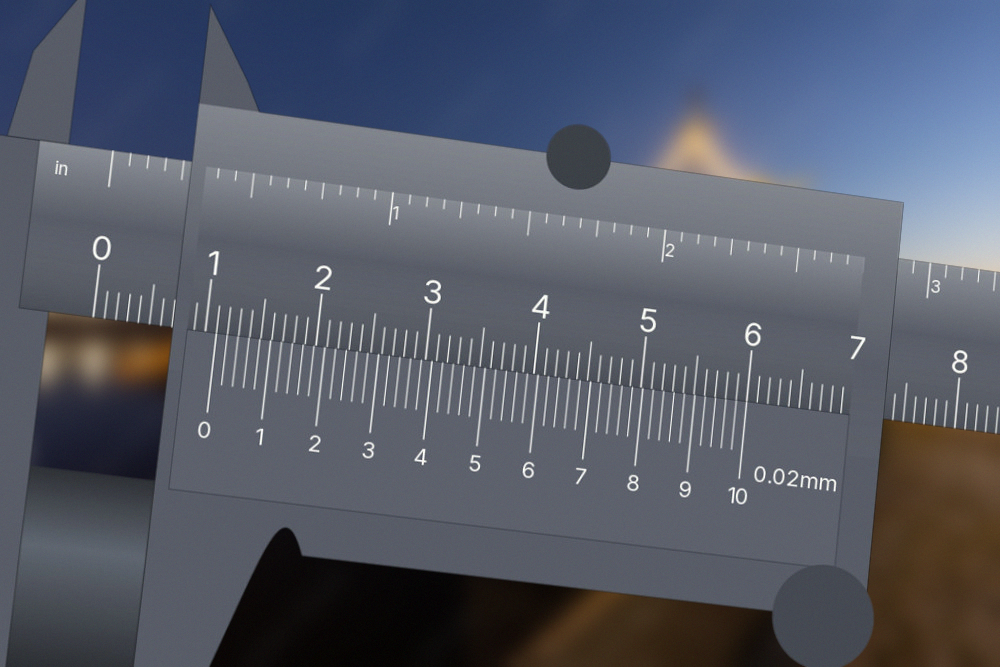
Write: **11.0** mm
